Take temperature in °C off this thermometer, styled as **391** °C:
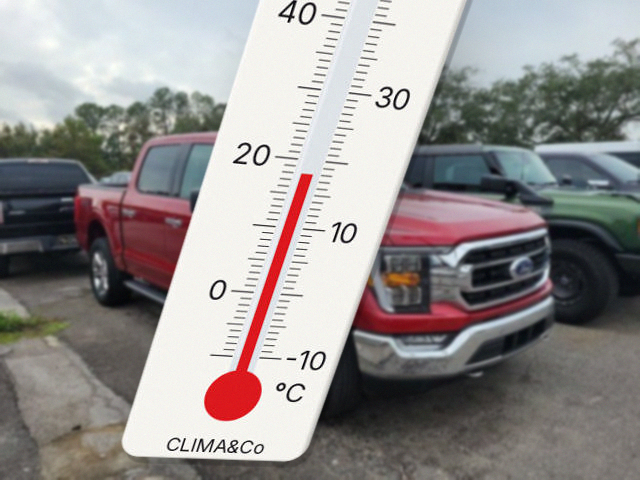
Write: **18** °C
